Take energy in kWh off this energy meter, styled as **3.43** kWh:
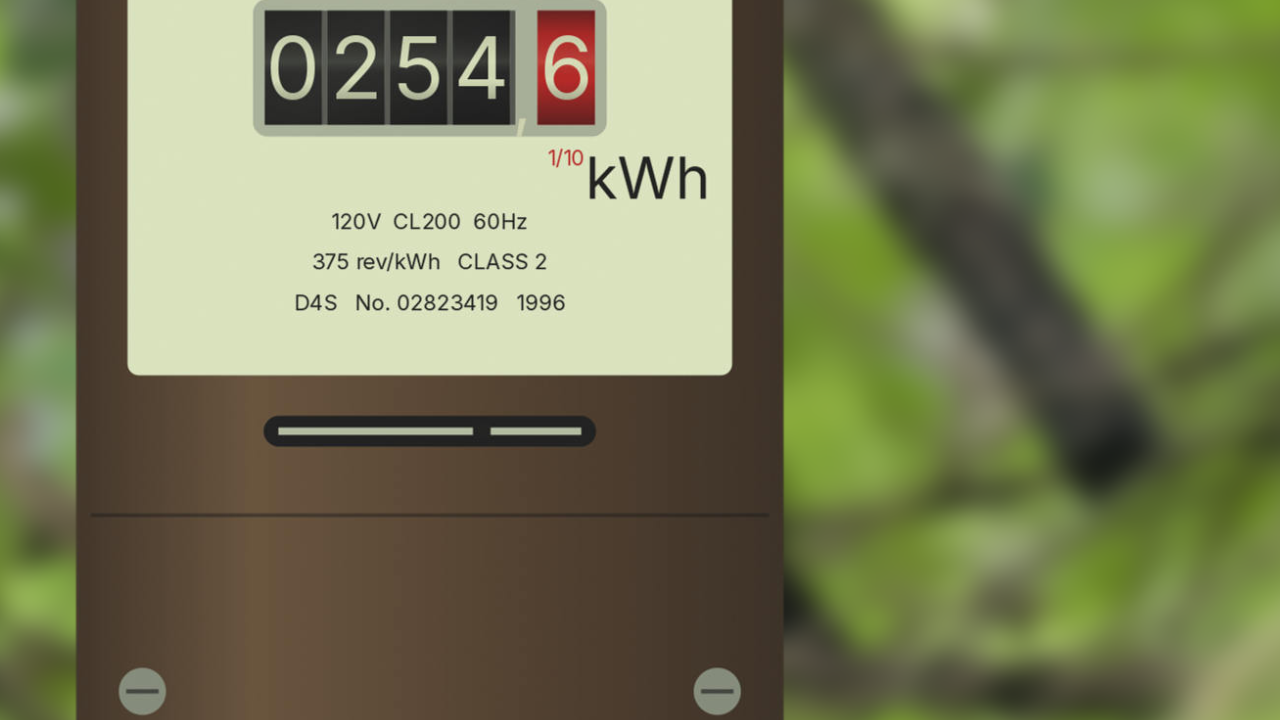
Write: **254.6** kWh
